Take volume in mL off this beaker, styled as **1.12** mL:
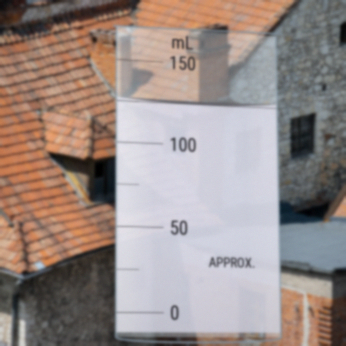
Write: **125** mL
